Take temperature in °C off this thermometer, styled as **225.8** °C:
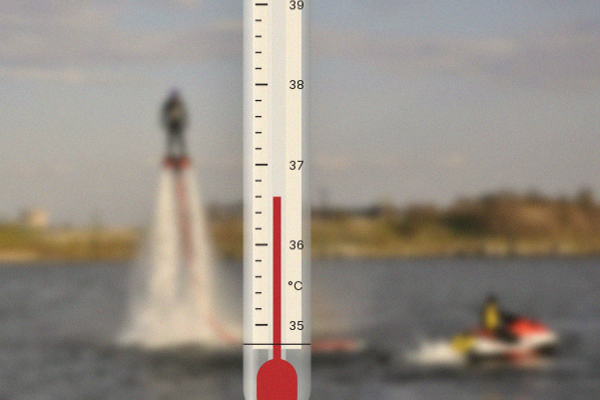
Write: **36.6** °C
